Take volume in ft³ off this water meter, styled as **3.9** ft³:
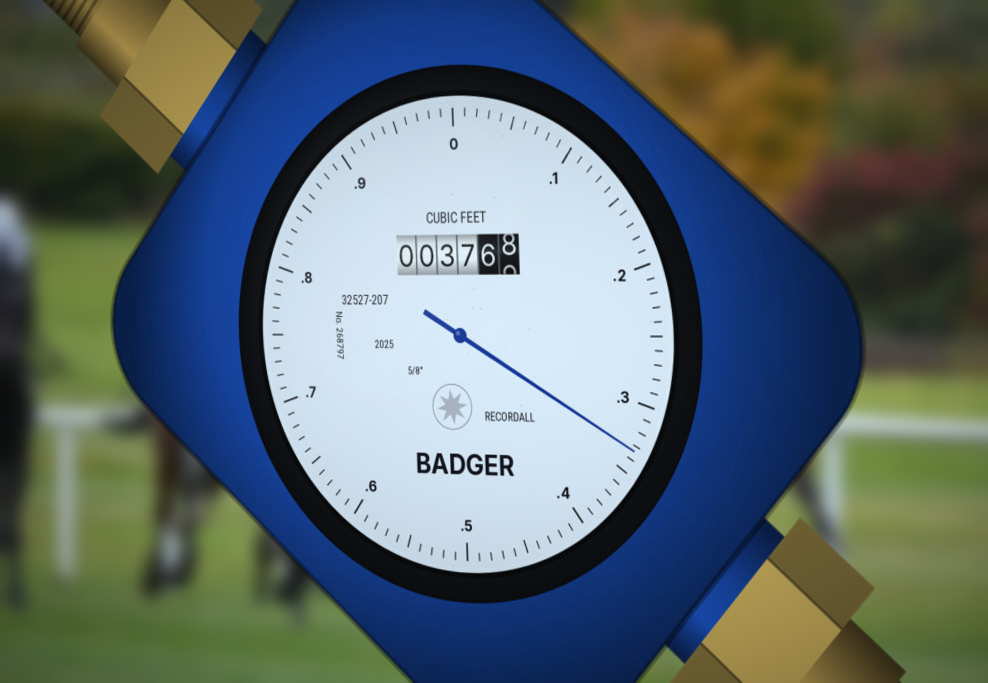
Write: **3768.33** ft³
